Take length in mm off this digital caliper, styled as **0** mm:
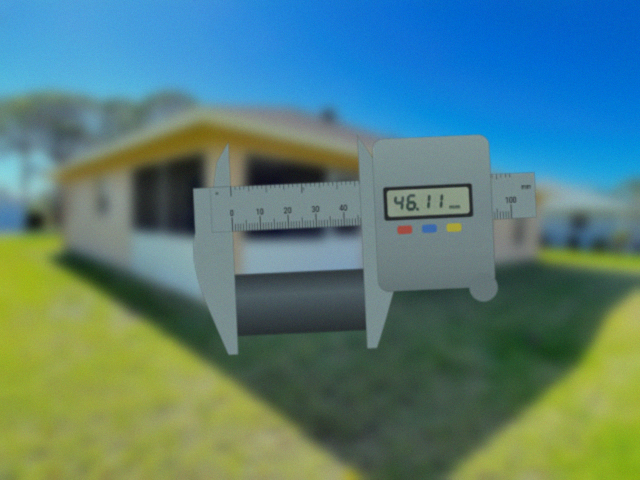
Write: **46.11** mm
